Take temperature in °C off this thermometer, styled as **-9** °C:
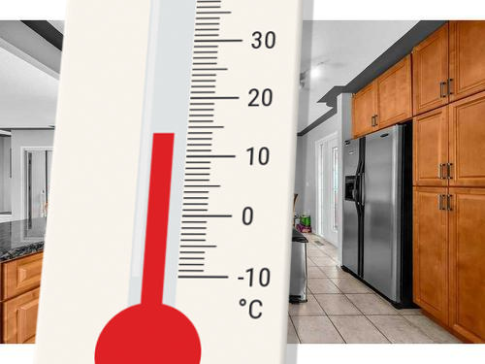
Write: **14** °C
